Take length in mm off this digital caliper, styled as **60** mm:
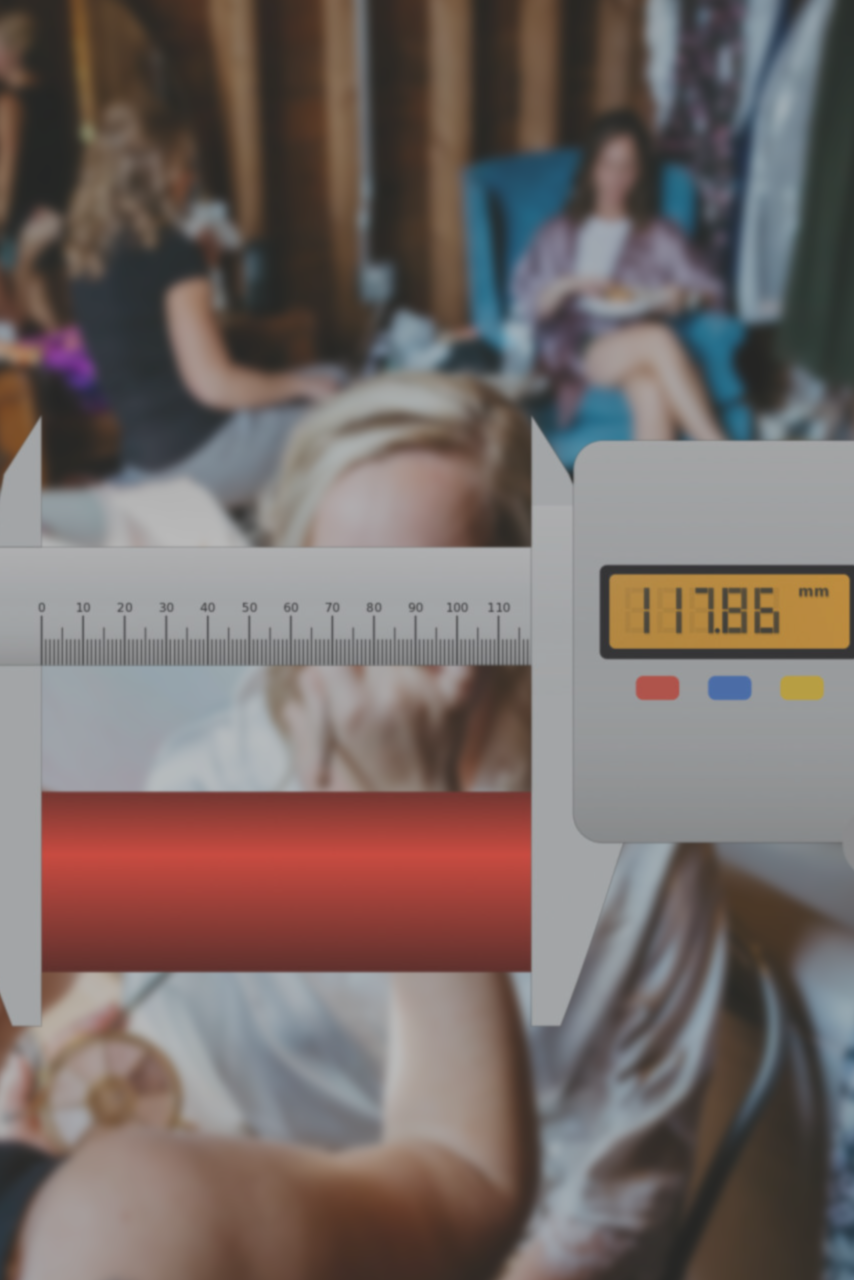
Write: **117.86** mm
